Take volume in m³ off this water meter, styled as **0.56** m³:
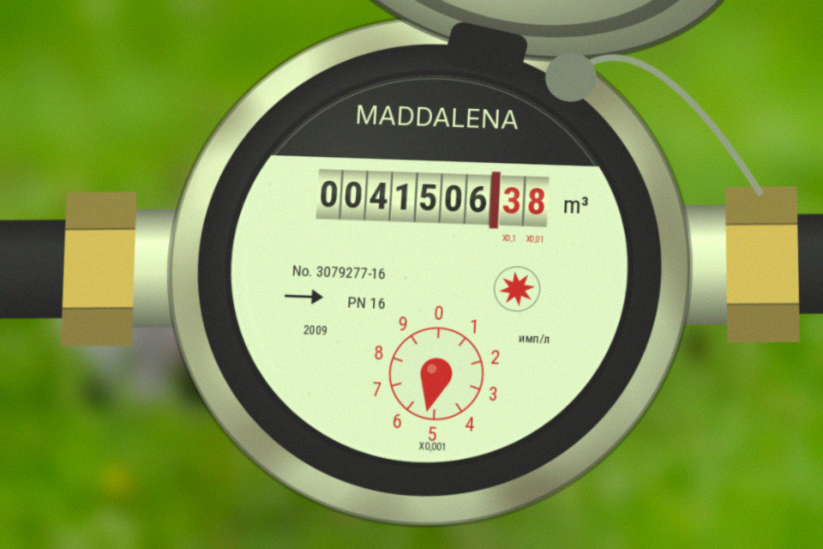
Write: **41506.385** m³
